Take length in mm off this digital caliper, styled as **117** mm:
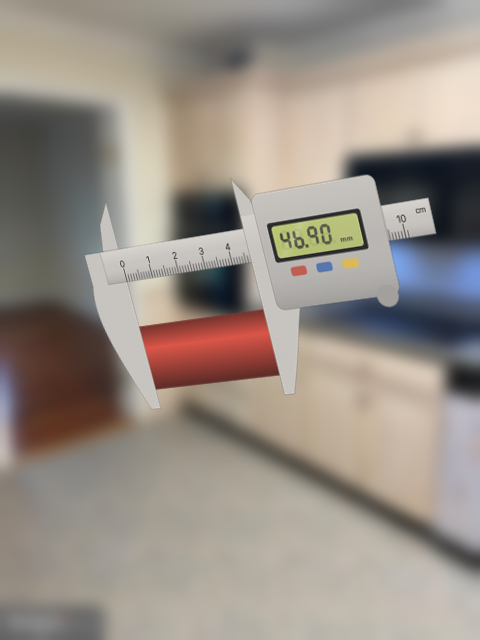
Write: **46.90** mm
